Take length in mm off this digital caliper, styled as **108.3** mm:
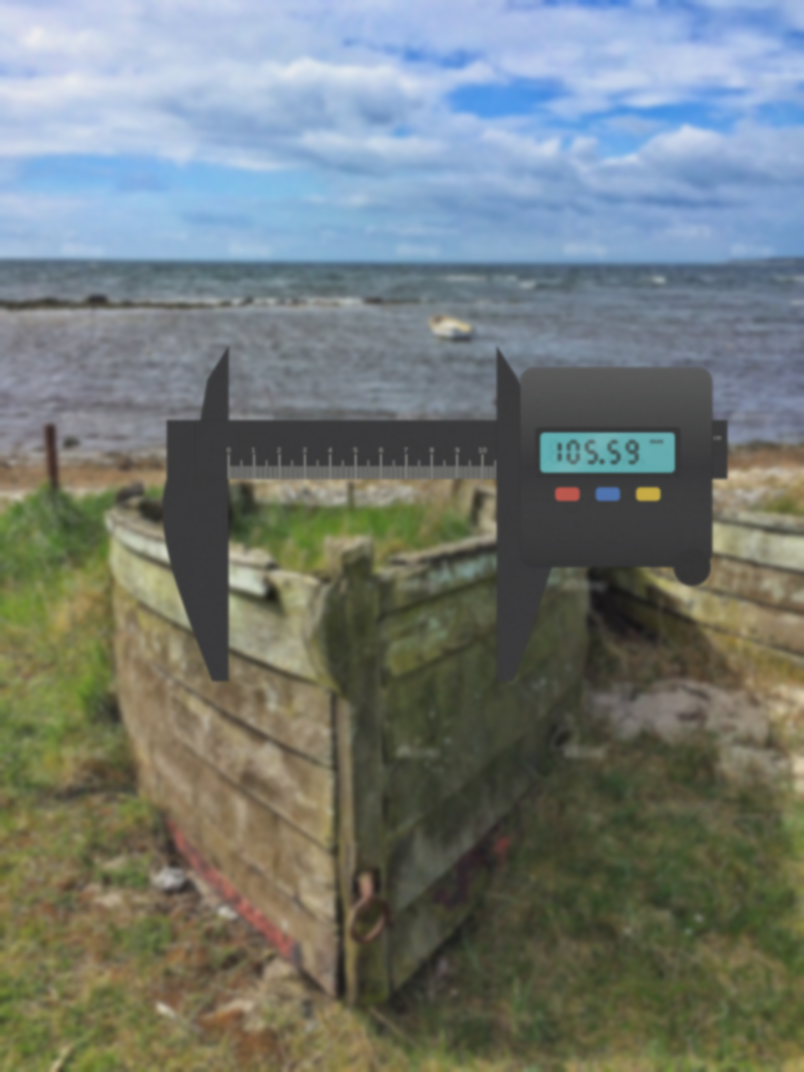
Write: **105.59** mm
